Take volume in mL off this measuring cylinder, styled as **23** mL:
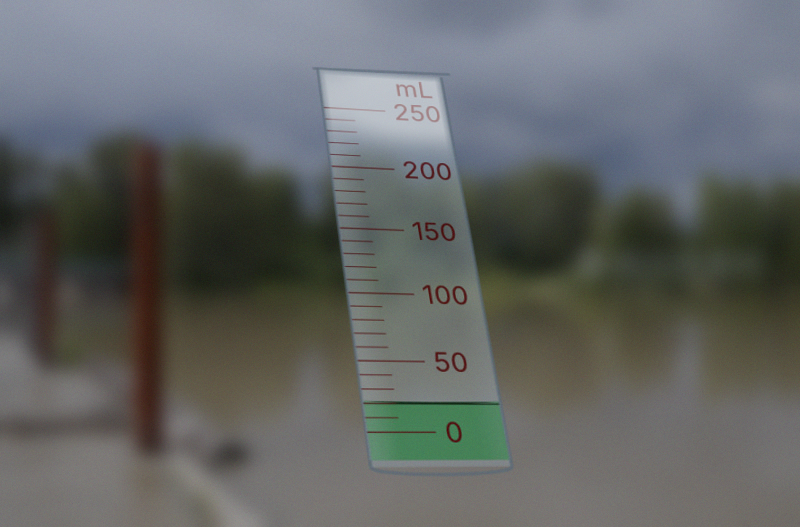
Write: **20** mL
